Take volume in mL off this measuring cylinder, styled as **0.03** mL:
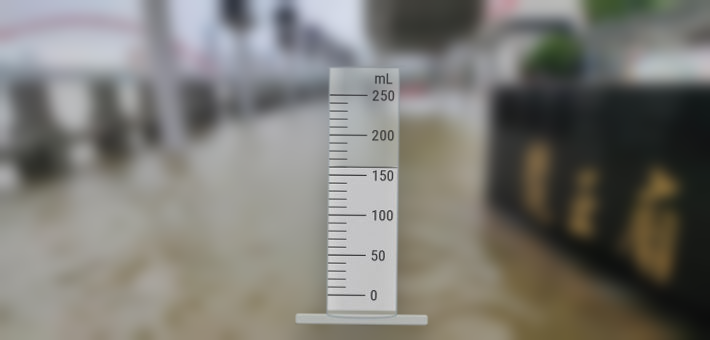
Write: **160** mL
